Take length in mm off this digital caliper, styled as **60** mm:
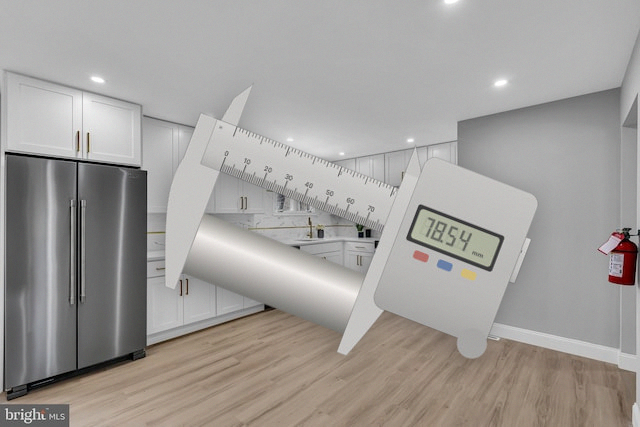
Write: **78.54** mm
